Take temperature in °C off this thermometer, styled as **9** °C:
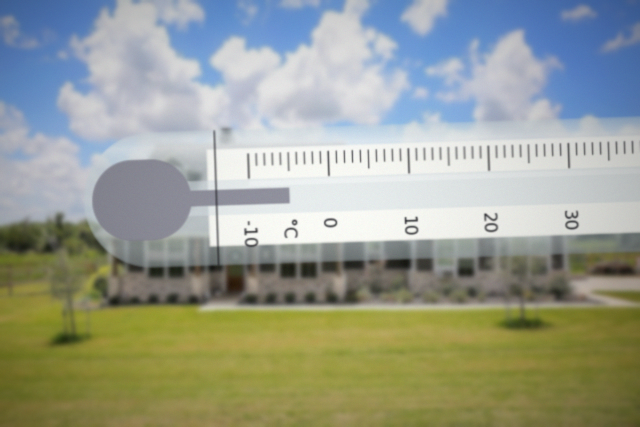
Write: **-5** °C
